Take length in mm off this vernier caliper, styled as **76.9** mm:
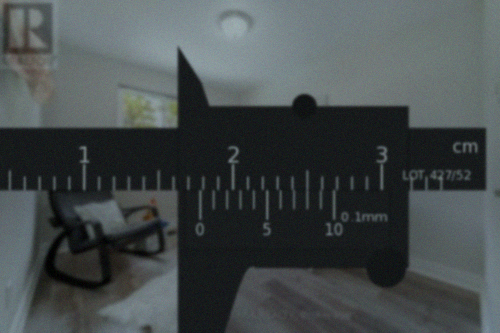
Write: **17.8** mm
